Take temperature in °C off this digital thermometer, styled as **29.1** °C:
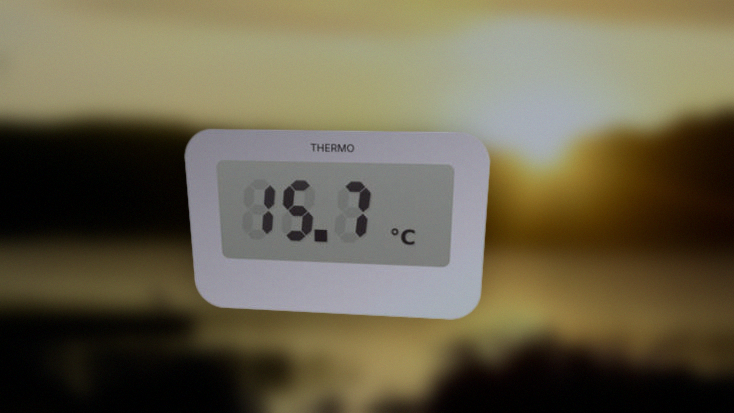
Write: **15.7** °C
